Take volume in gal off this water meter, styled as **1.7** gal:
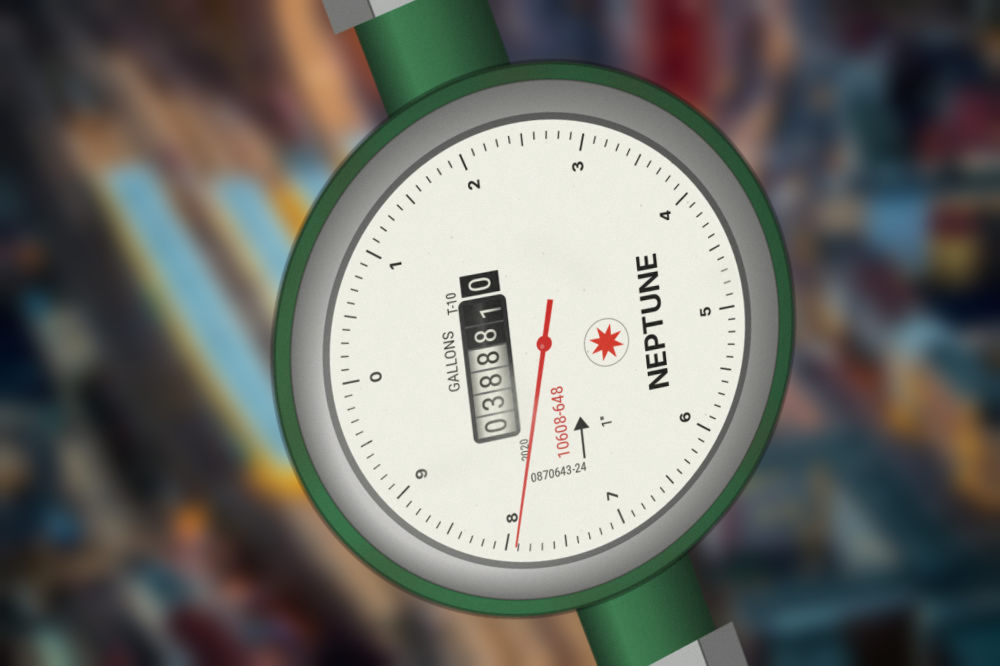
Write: **388807.9** gal
